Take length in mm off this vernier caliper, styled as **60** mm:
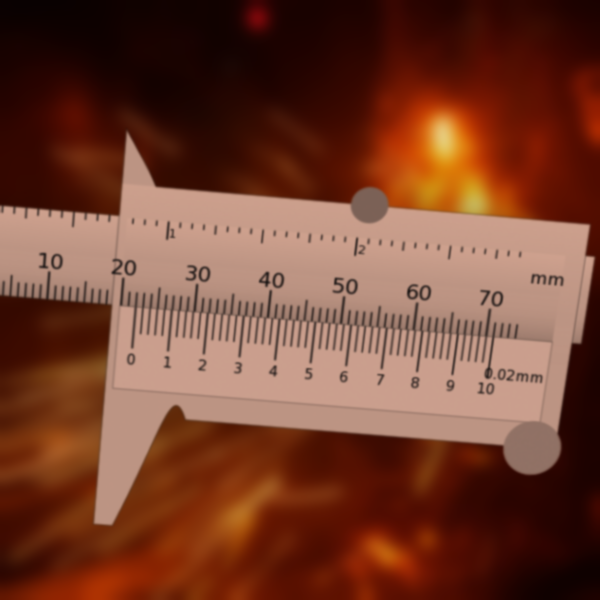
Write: **22.0** mm
